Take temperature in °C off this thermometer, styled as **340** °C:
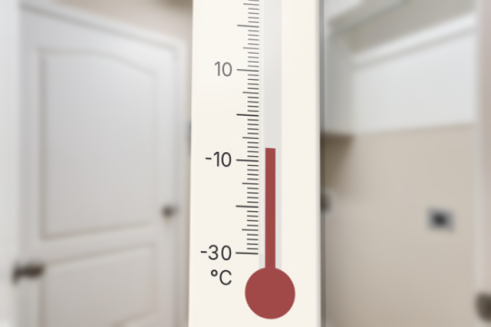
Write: **-7** °C
